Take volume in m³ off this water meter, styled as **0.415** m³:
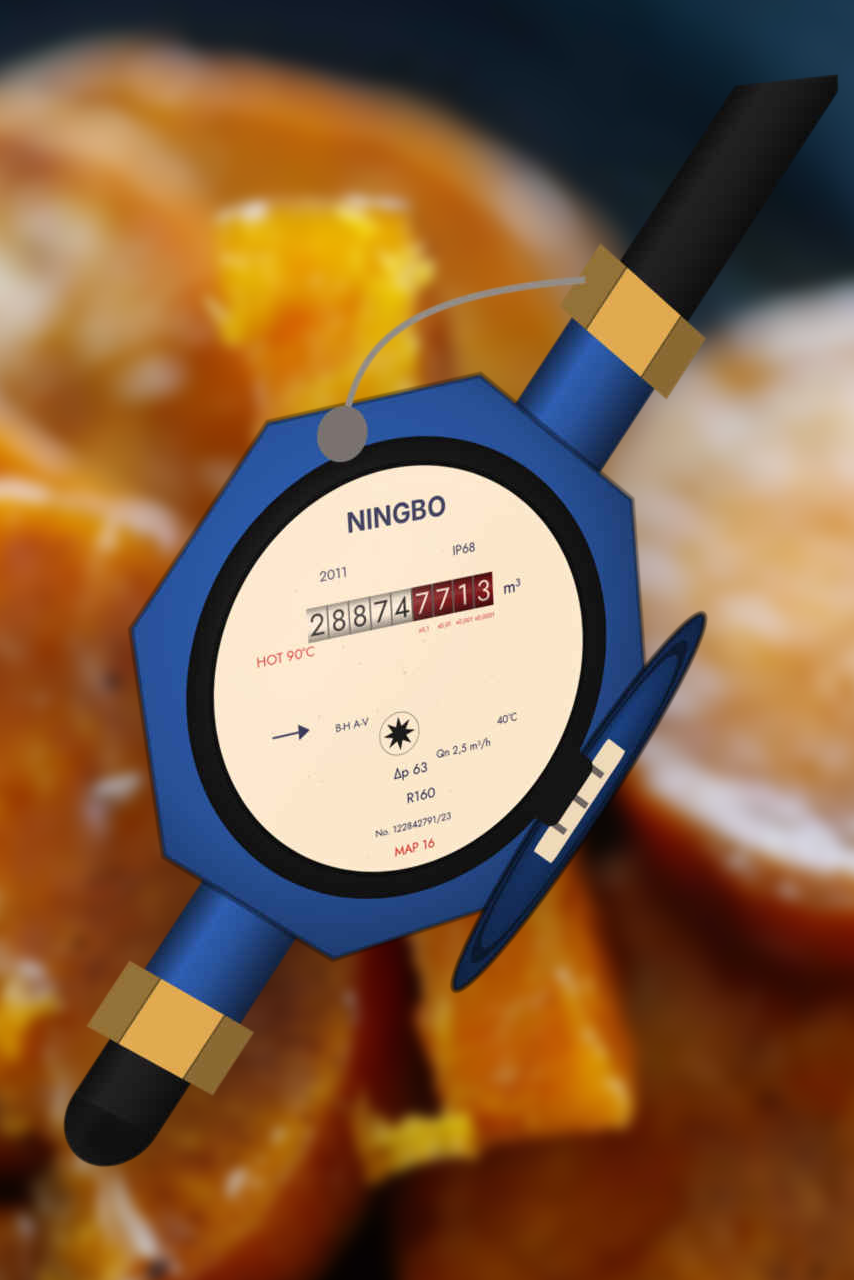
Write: **28874.7713** m³
